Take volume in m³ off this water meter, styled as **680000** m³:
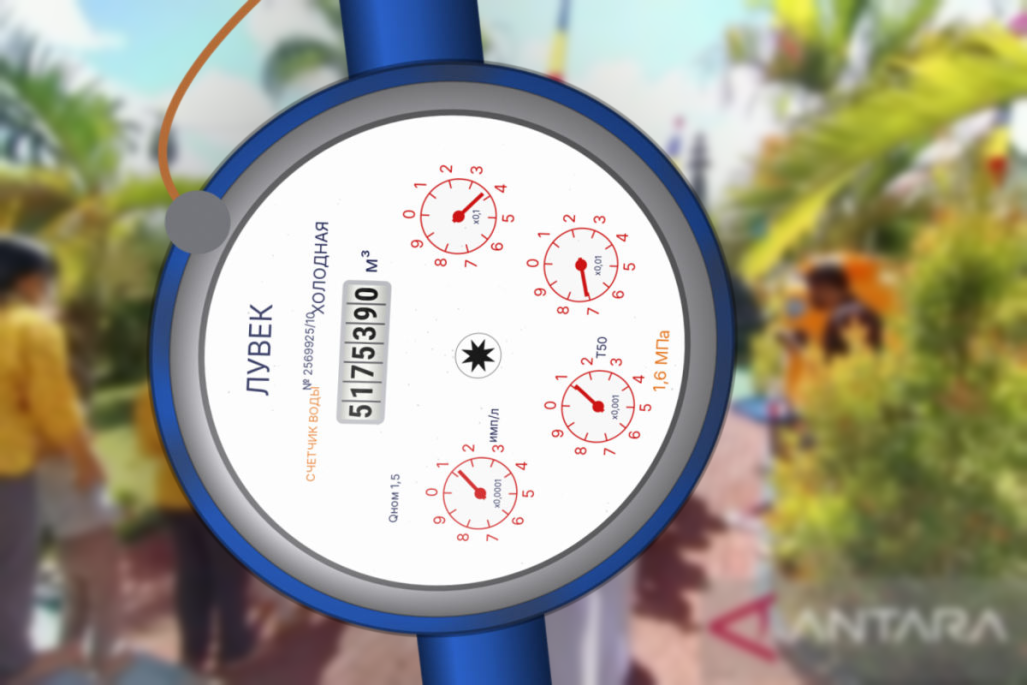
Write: **5175390.3711** m³
